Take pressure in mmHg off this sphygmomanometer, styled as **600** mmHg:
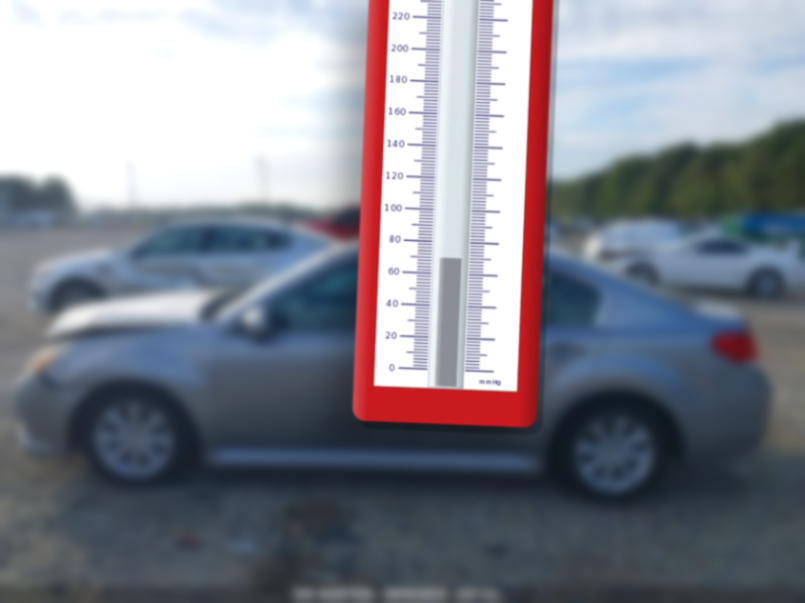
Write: **70** mmHg
